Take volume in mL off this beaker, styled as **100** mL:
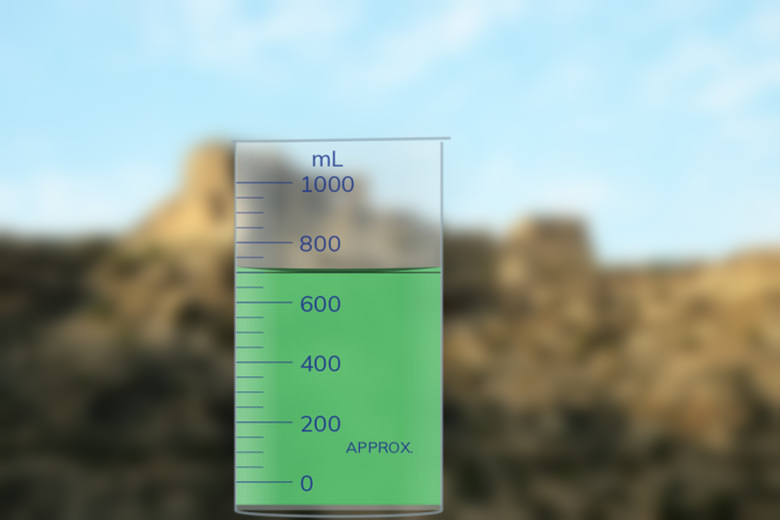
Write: **700** mL
